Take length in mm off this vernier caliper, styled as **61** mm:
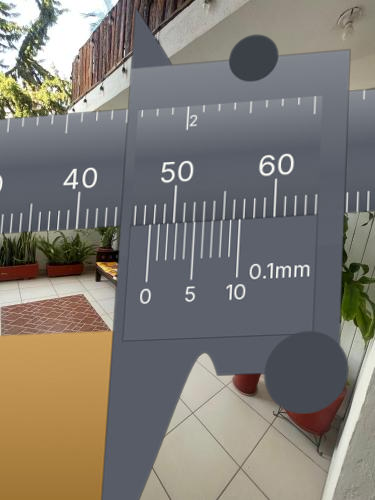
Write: **47.6** mm
